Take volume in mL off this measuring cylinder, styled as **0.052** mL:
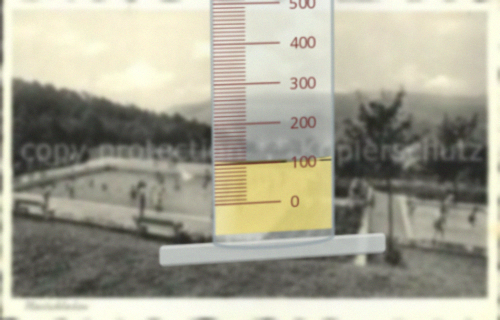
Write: **100** mL
